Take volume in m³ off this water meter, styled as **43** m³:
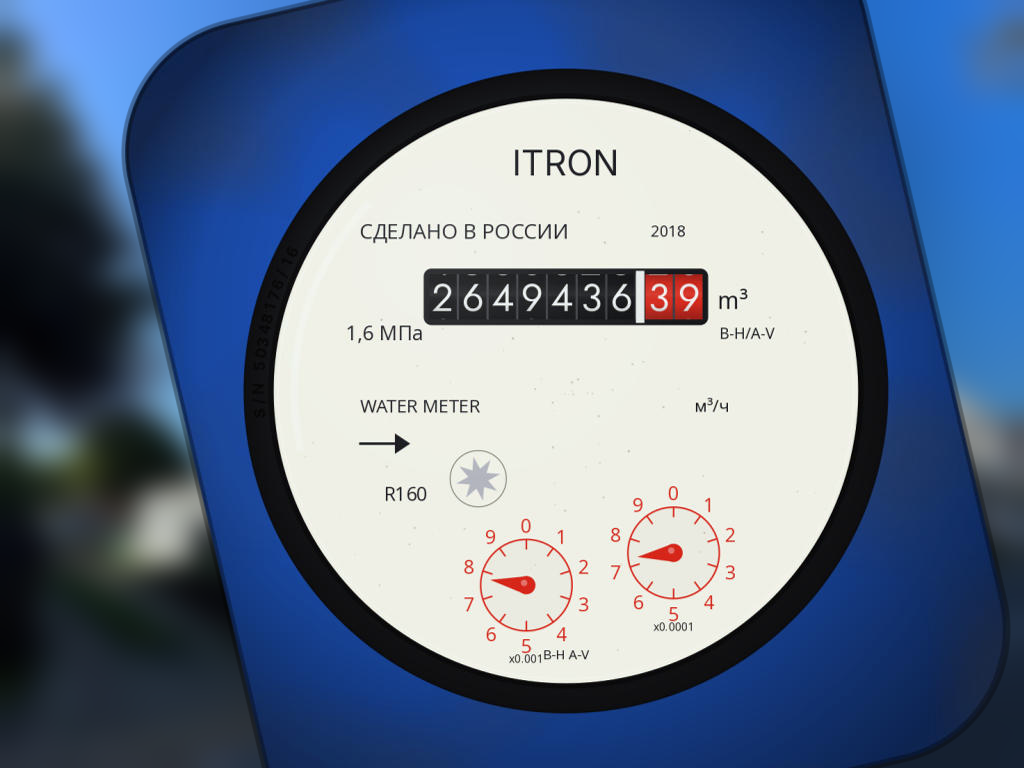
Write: **2649436.3977** m³
